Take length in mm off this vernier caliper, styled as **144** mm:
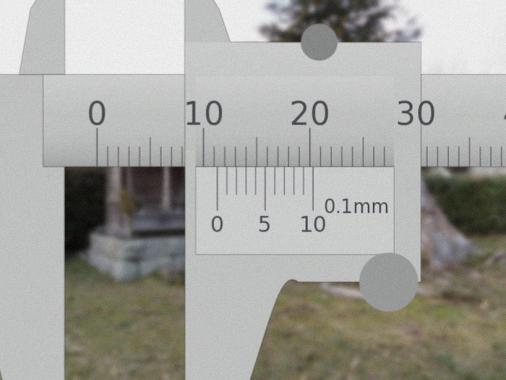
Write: **11.3** mm
